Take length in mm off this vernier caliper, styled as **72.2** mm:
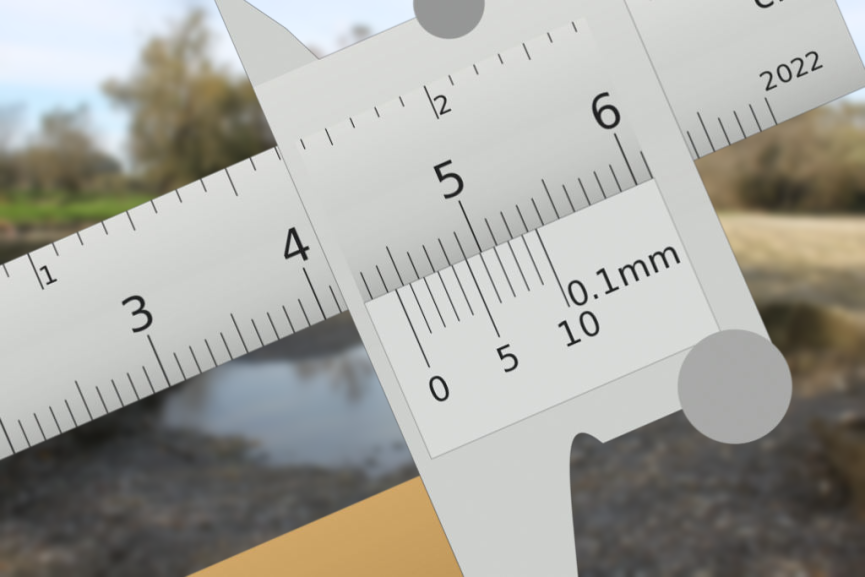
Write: **44.5** mm
